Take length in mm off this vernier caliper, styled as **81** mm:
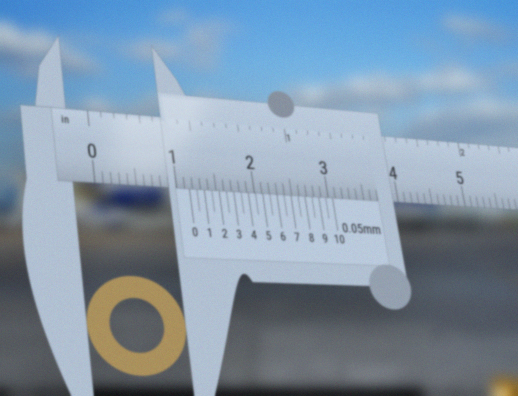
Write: **11.6** mm
